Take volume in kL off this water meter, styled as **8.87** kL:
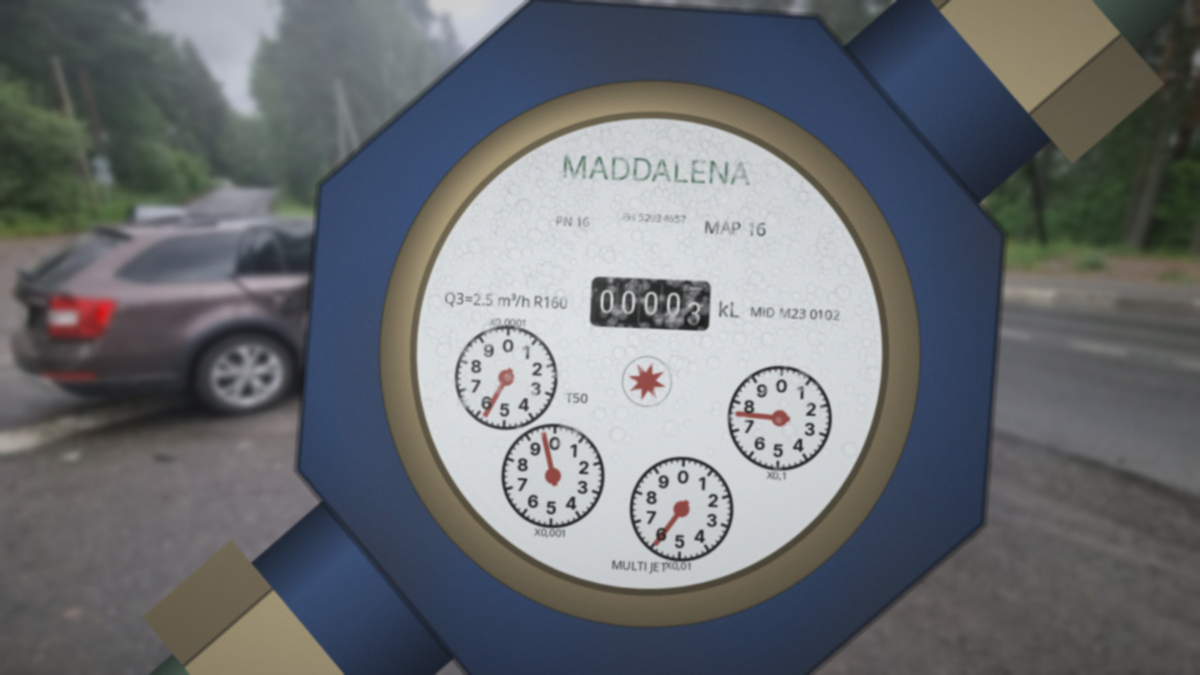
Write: **2.7595** kL
